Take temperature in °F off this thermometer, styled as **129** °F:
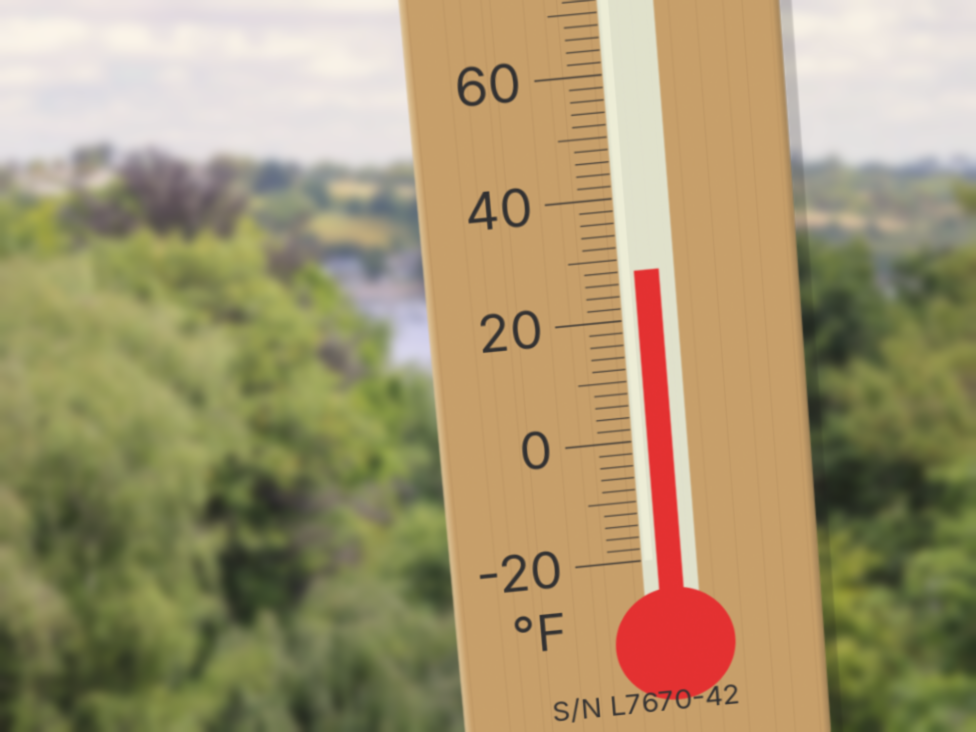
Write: **28** °F
